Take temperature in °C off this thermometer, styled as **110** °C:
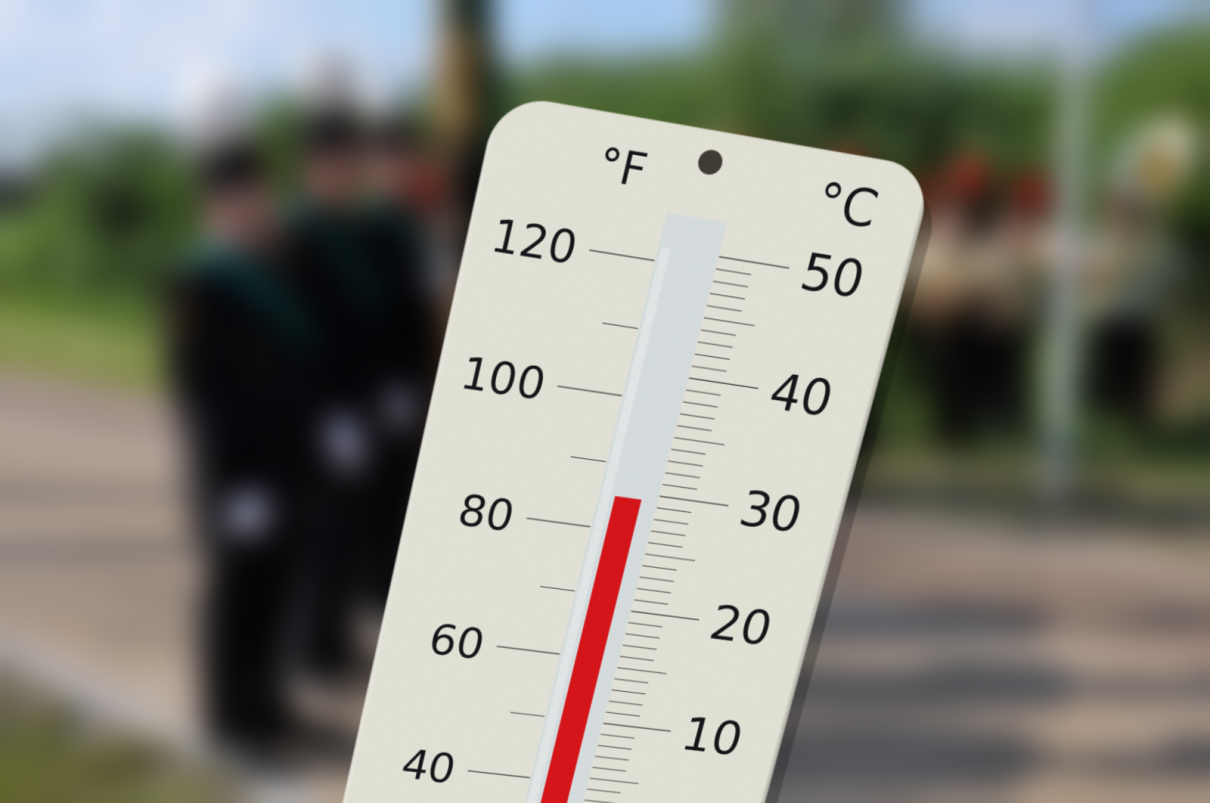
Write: **29.5** °C
